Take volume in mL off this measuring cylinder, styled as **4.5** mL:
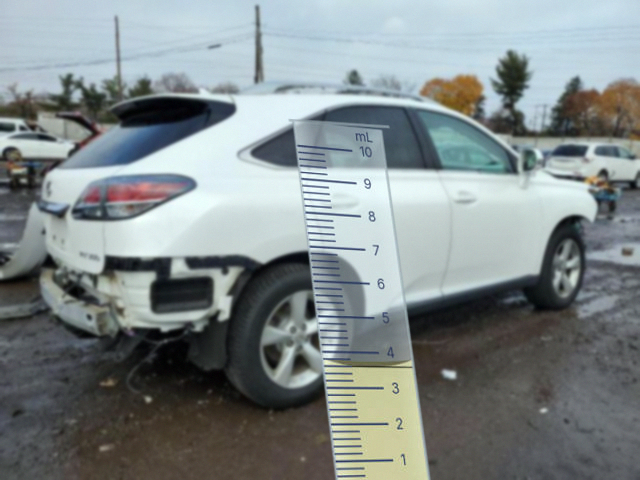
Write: **3.6** mL
